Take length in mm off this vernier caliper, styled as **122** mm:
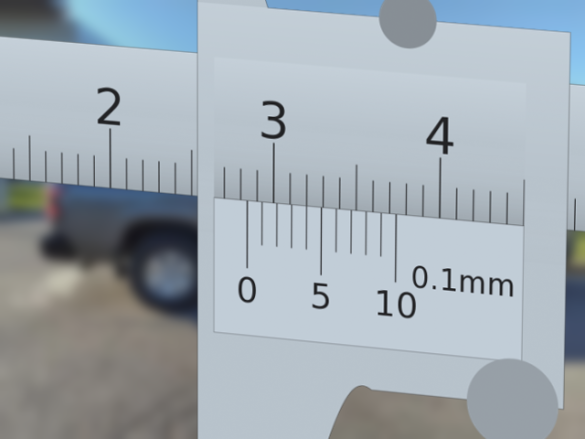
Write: **28.4** mm
